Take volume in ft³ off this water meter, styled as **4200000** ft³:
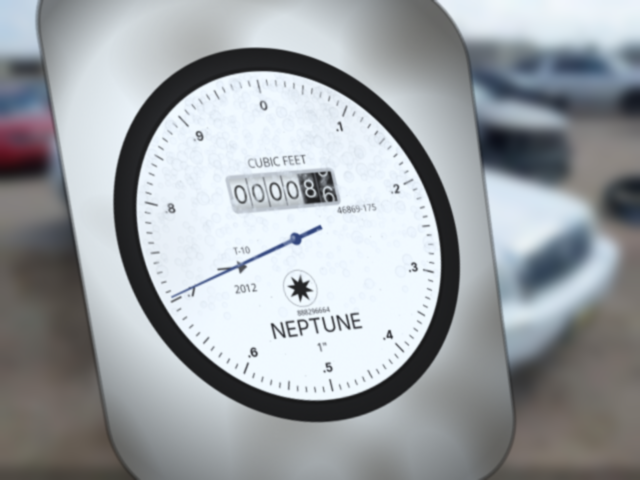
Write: **85.70** ft³
